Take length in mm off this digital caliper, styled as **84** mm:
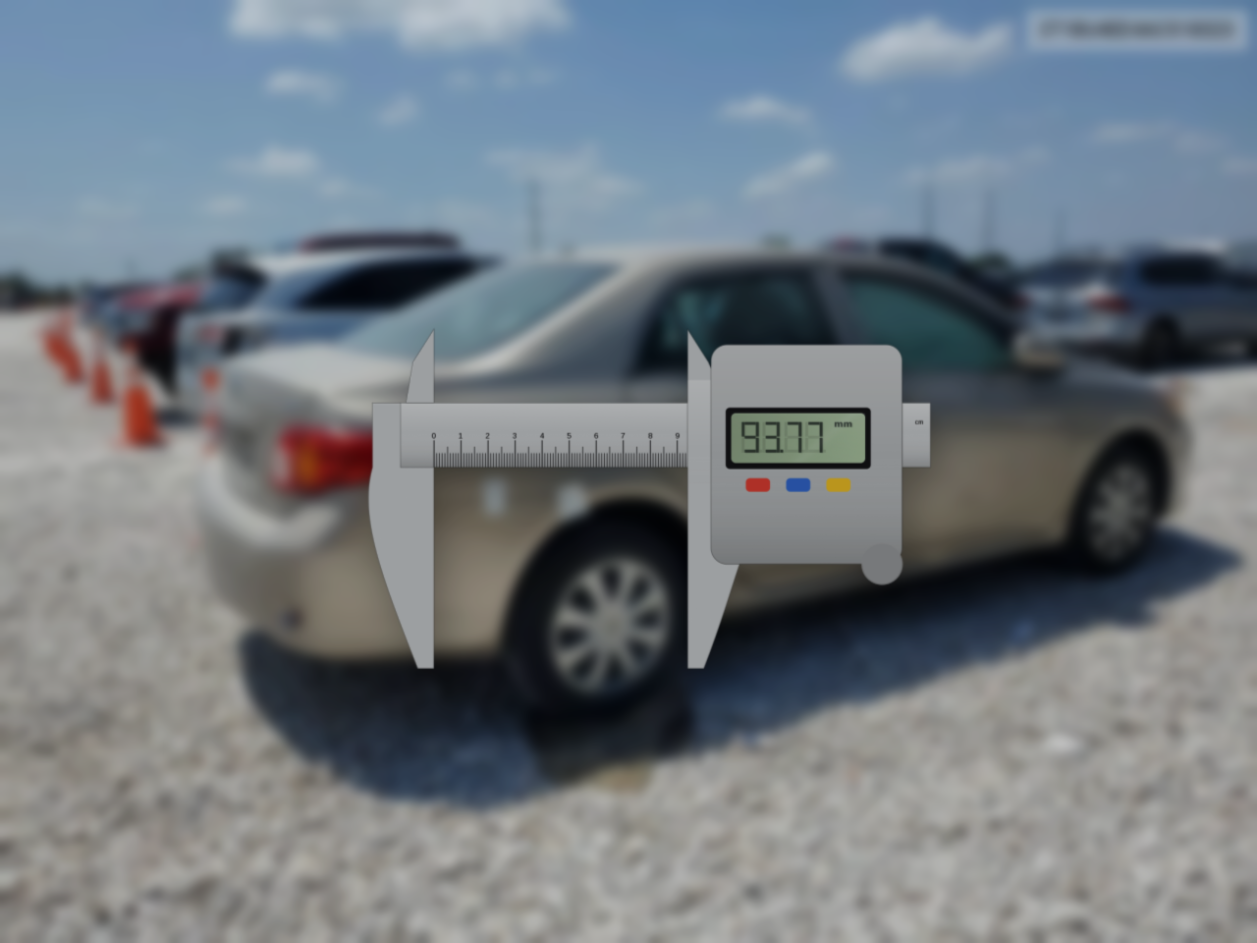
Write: **93.77** mm
